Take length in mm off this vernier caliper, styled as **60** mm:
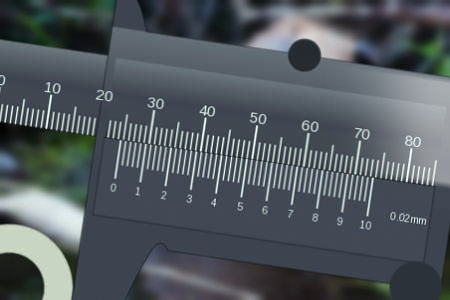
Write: **24.5** mm
